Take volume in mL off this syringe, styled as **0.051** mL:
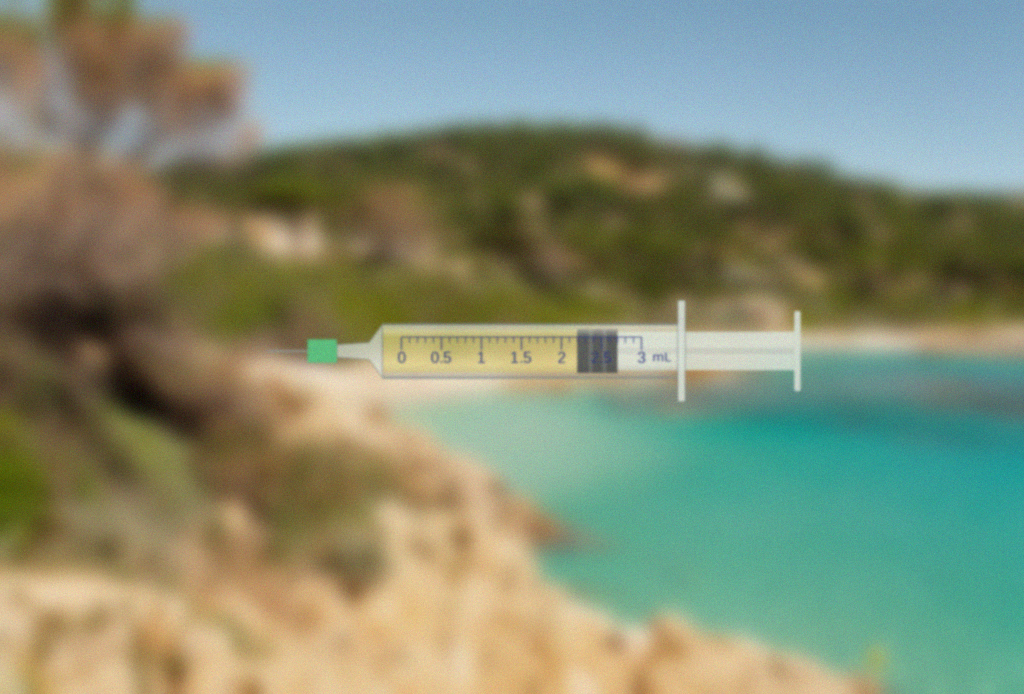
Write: **2.2** mL
